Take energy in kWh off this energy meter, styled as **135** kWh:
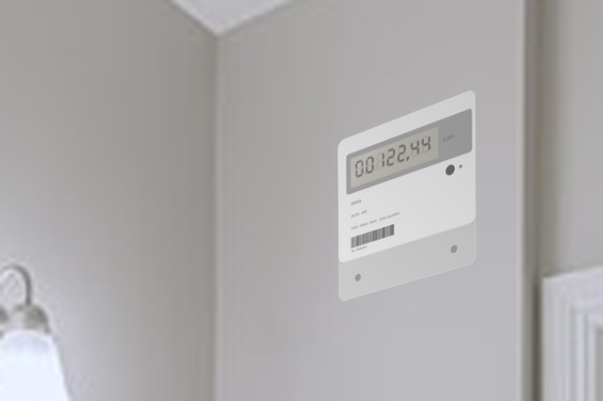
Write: **122.44** kWh
